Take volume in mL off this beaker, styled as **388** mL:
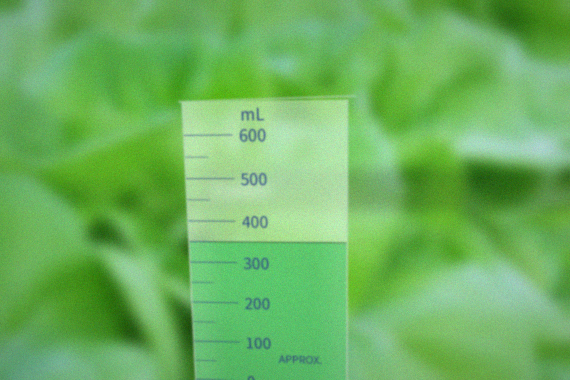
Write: **350** mL
